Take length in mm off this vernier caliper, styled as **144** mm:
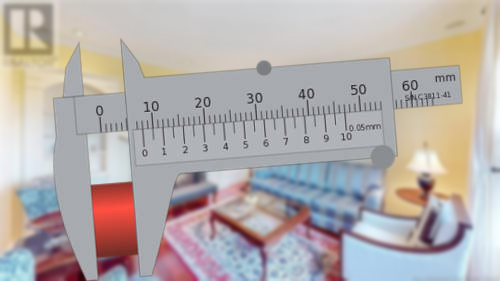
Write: **8.0** mm
